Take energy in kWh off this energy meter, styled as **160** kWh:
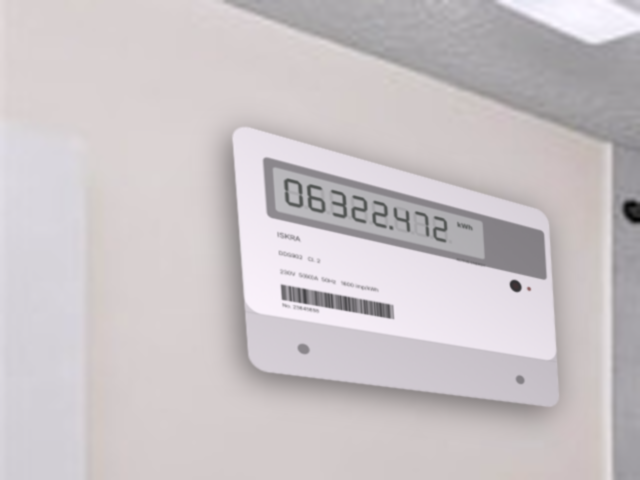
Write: **6322.472** kWh
